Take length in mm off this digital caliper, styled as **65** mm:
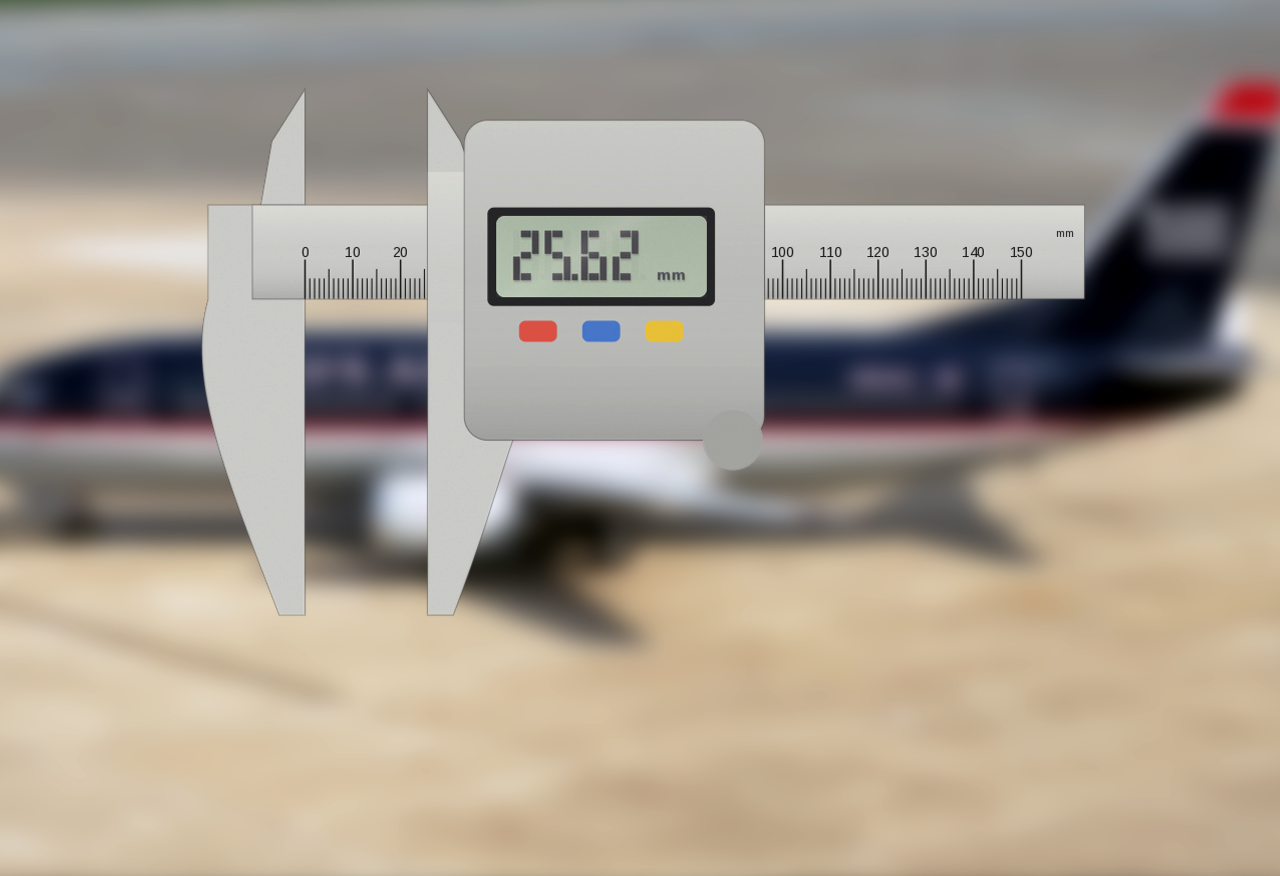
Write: **25.62** mm
